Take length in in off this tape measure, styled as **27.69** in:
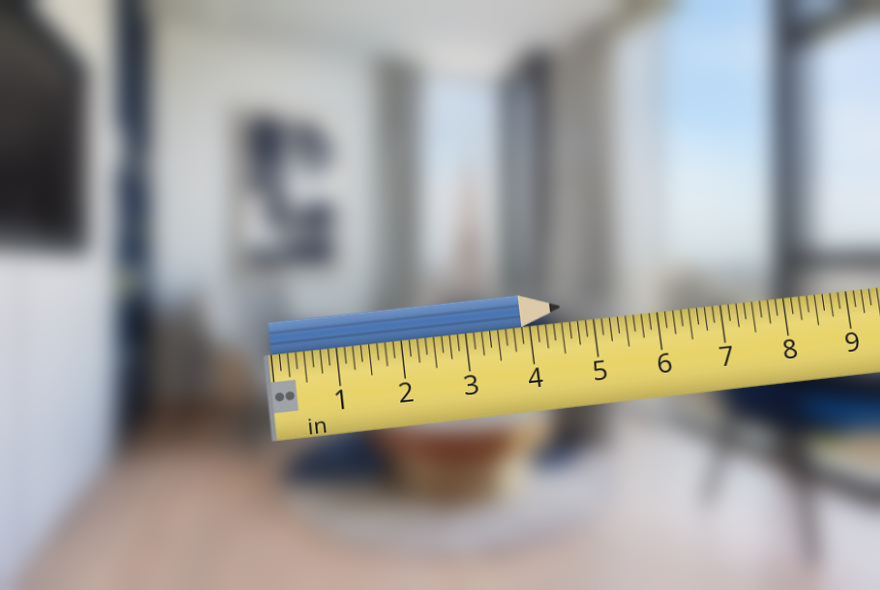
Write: **4.5** in
